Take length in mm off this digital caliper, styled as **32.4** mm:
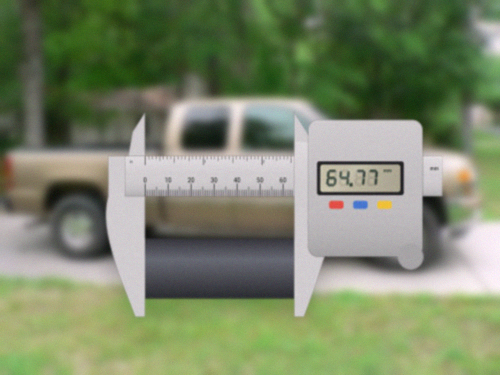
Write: **64.77** mm
